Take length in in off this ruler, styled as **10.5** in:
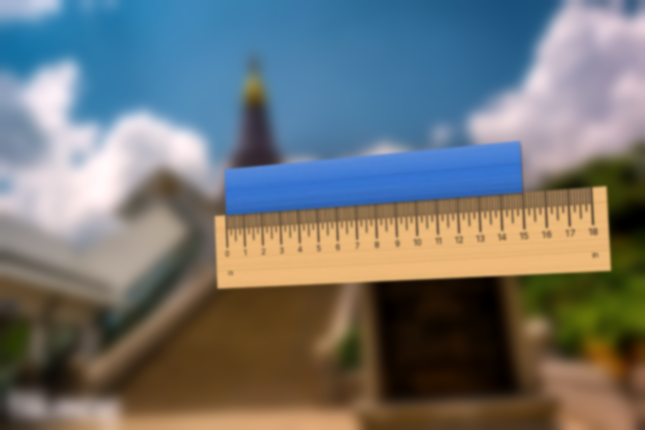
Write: **15** in
